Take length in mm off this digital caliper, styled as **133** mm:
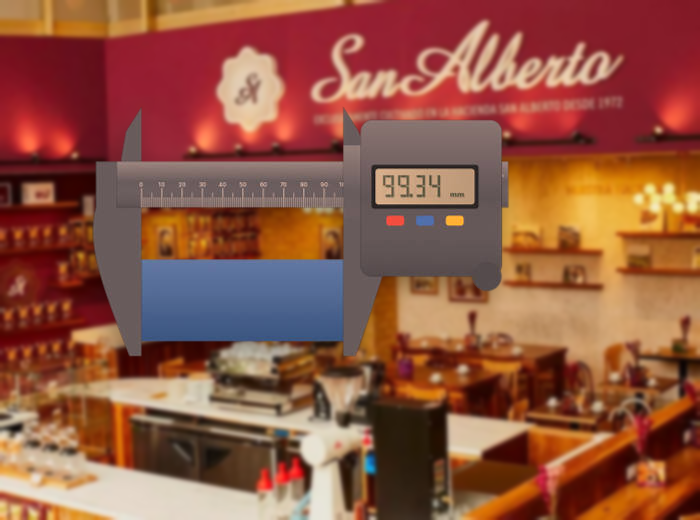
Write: **99.34** mm
